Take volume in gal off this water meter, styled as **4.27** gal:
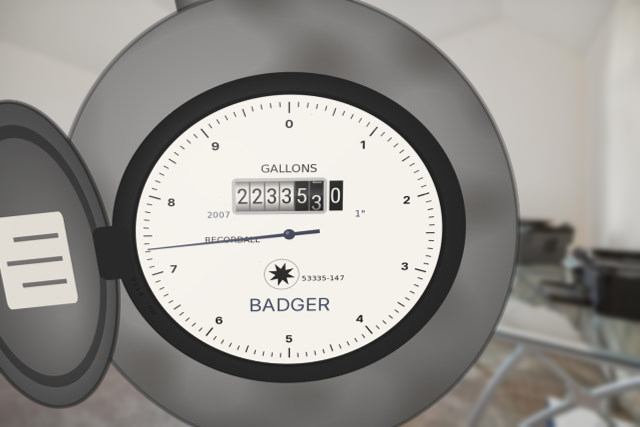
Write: **2233527.3** gal
